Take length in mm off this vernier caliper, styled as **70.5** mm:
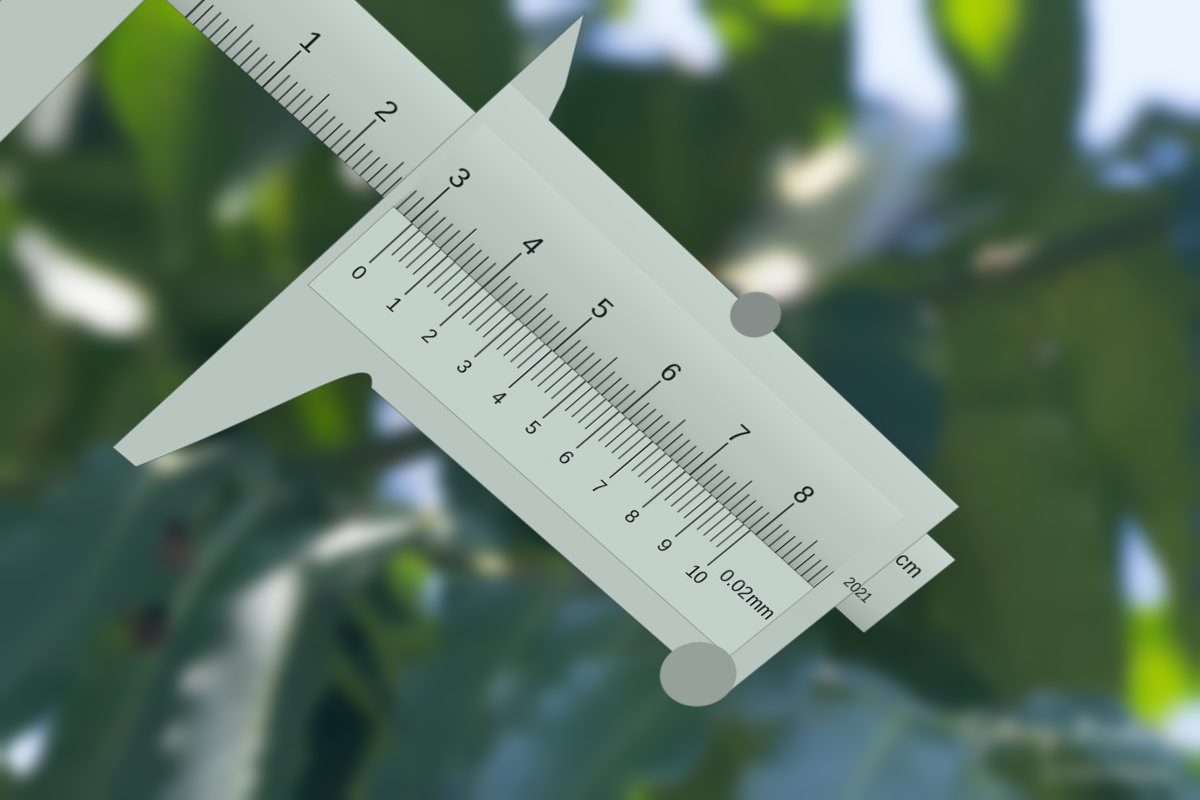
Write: **30.2** mm
